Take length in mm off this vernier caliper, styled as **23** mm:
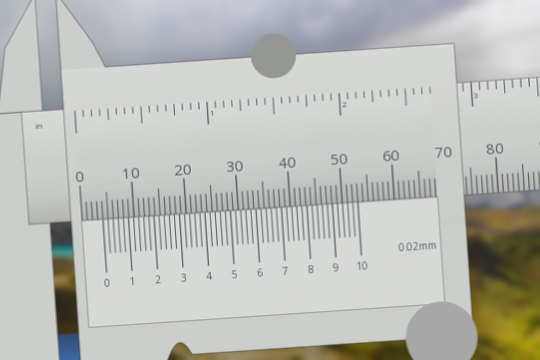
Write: **4.0** mm
